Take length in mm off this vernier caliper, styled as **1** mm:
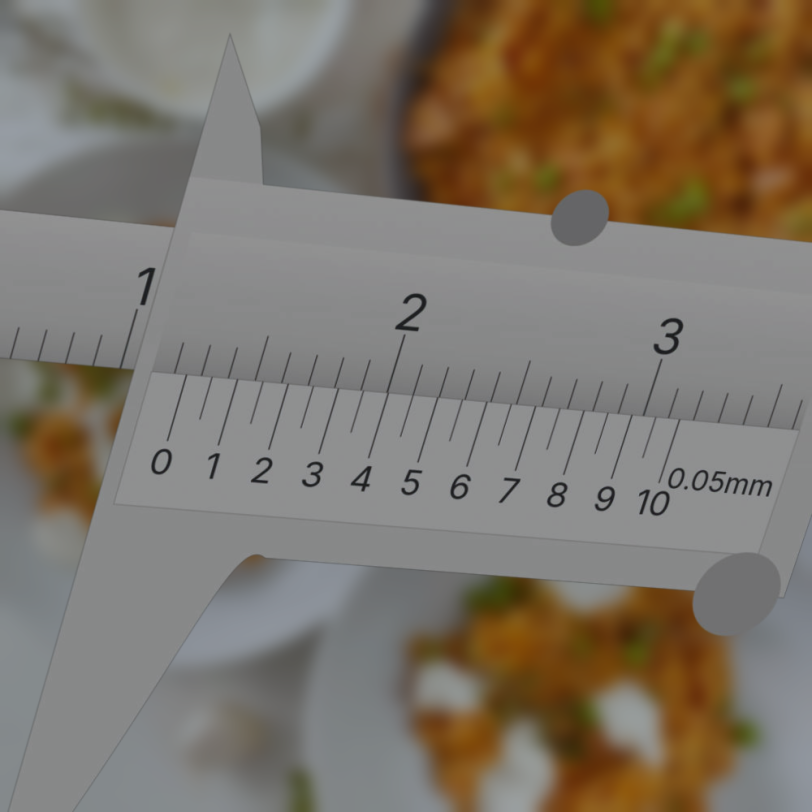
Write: **12.45** mm
